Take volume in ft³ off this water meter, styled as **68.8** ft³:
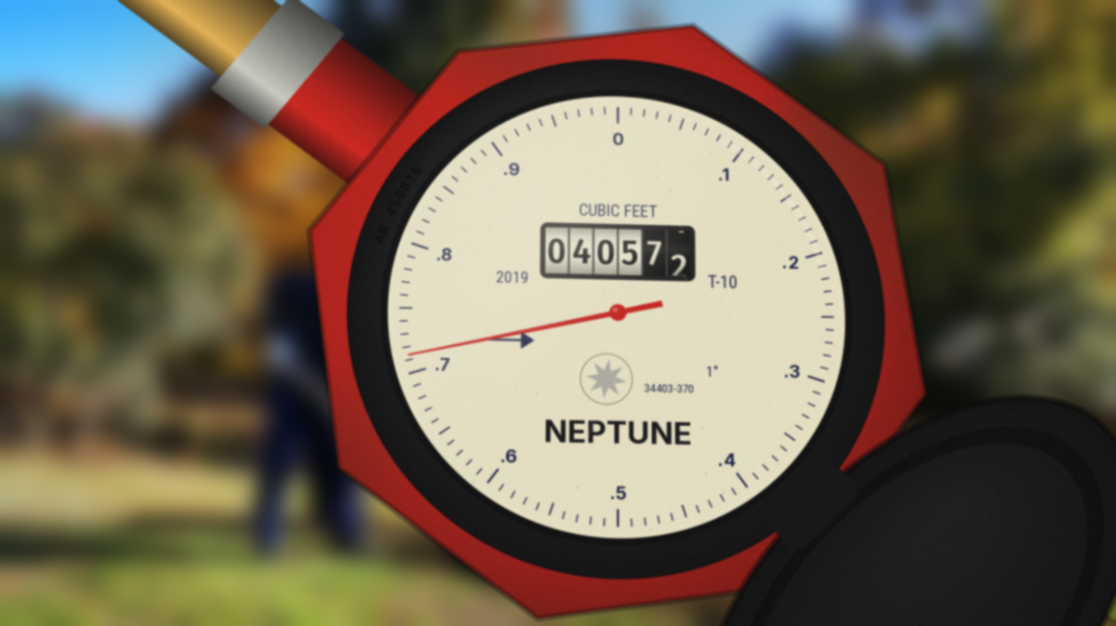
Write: **40571.71** ft³
